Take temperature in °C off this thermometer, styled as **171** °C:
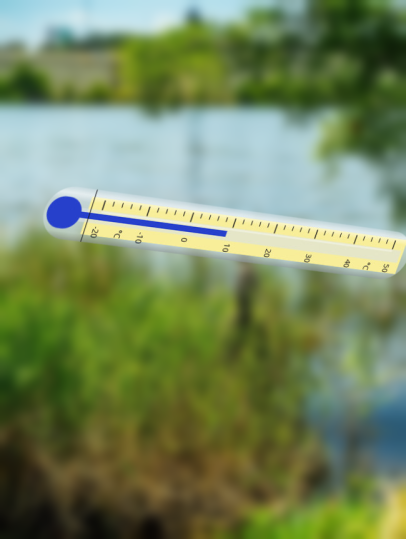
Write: **9** °C
